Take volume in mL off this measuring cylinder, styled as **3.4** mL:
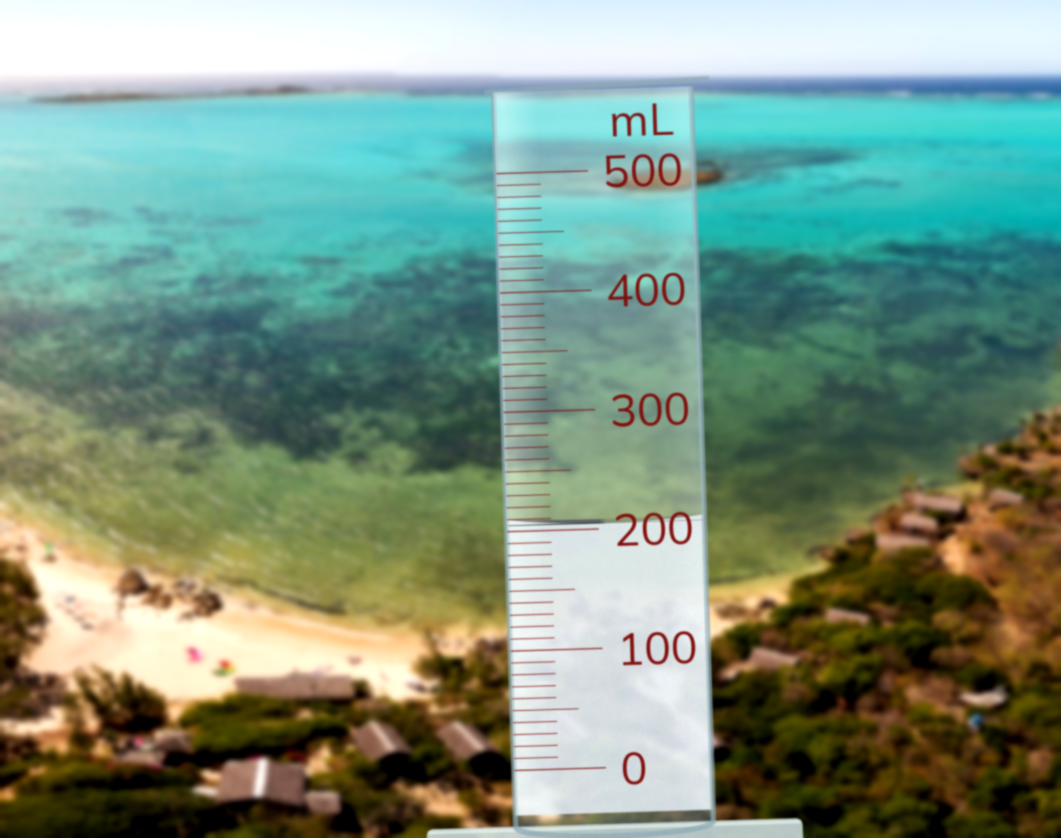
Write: **205** mL
